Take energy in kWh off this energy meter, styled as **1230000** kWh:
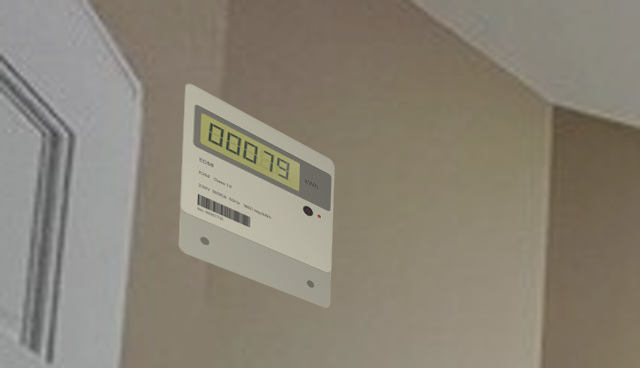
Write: **79** kWh
